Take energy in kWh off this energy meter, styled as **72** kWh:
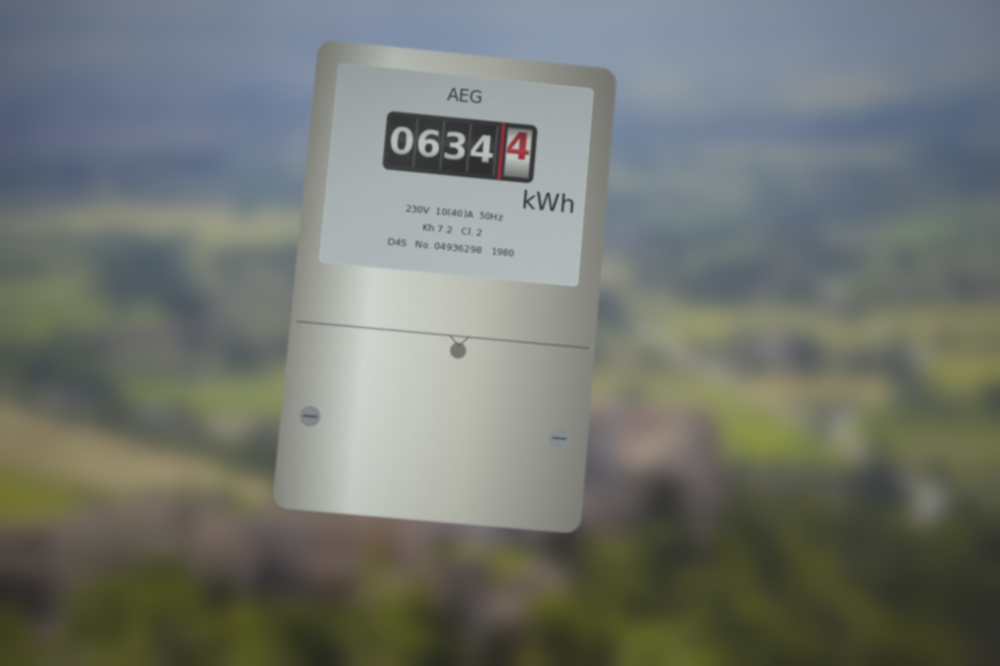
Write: **634.4** kWh
